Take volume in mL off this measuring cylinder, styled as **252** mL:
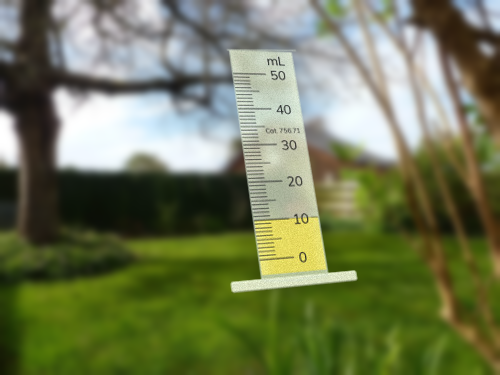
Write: **10** mL
